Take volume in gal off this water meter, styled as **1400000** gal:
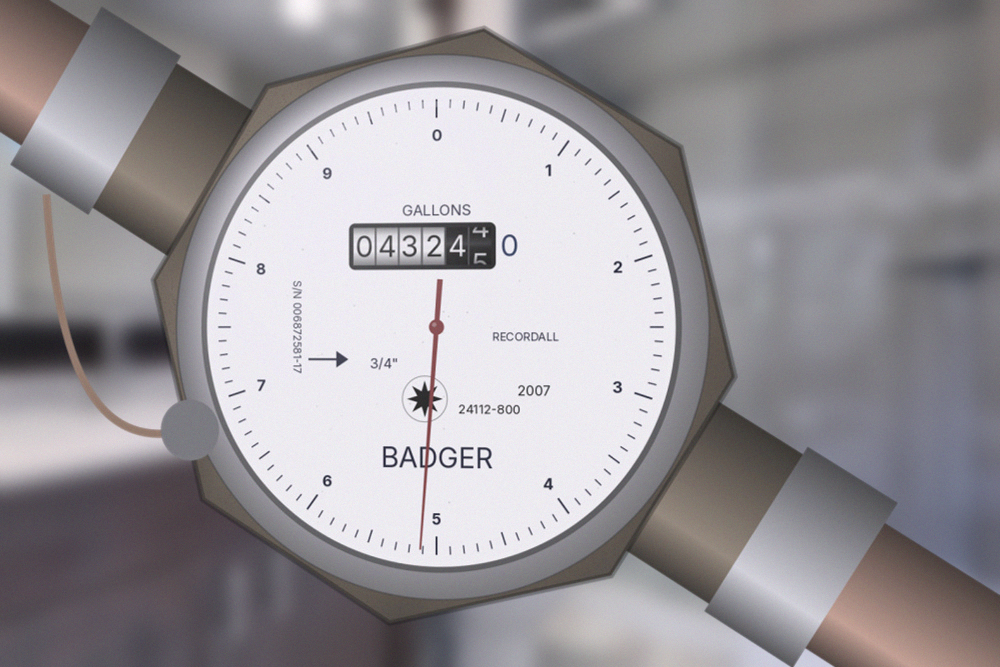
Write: **432445.1** gal
